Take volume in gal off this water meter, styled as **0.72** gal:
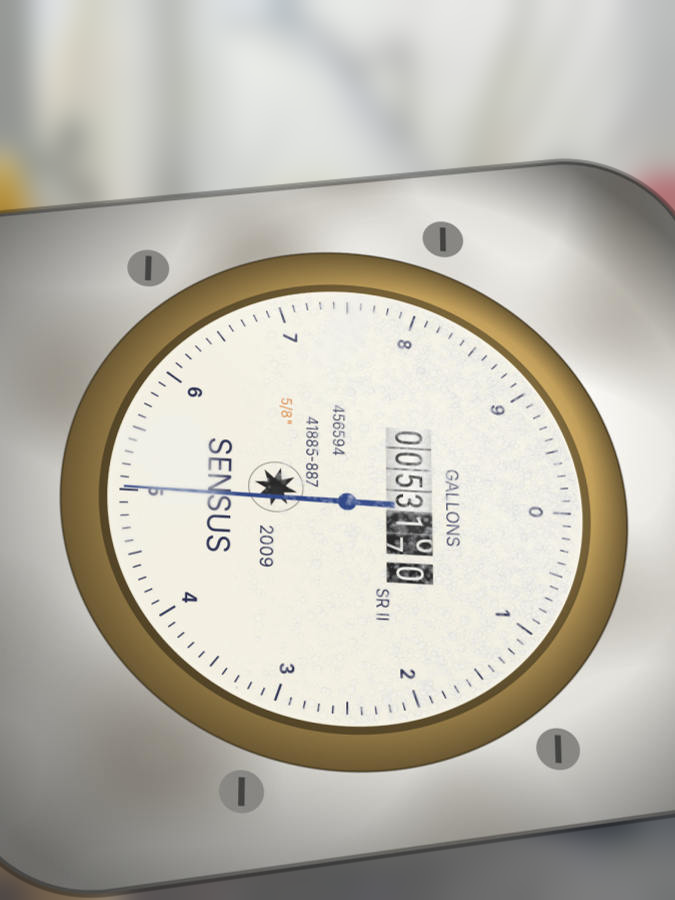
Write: **53165.0** gal
